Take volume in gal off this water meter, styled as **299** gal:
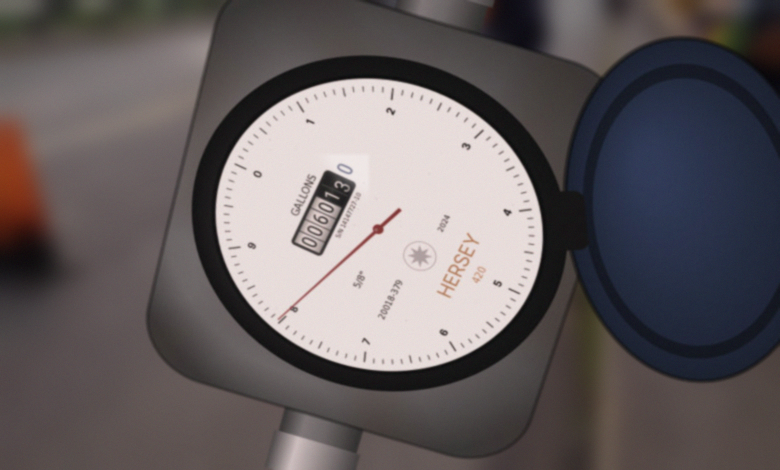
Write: **60128.0** gal
